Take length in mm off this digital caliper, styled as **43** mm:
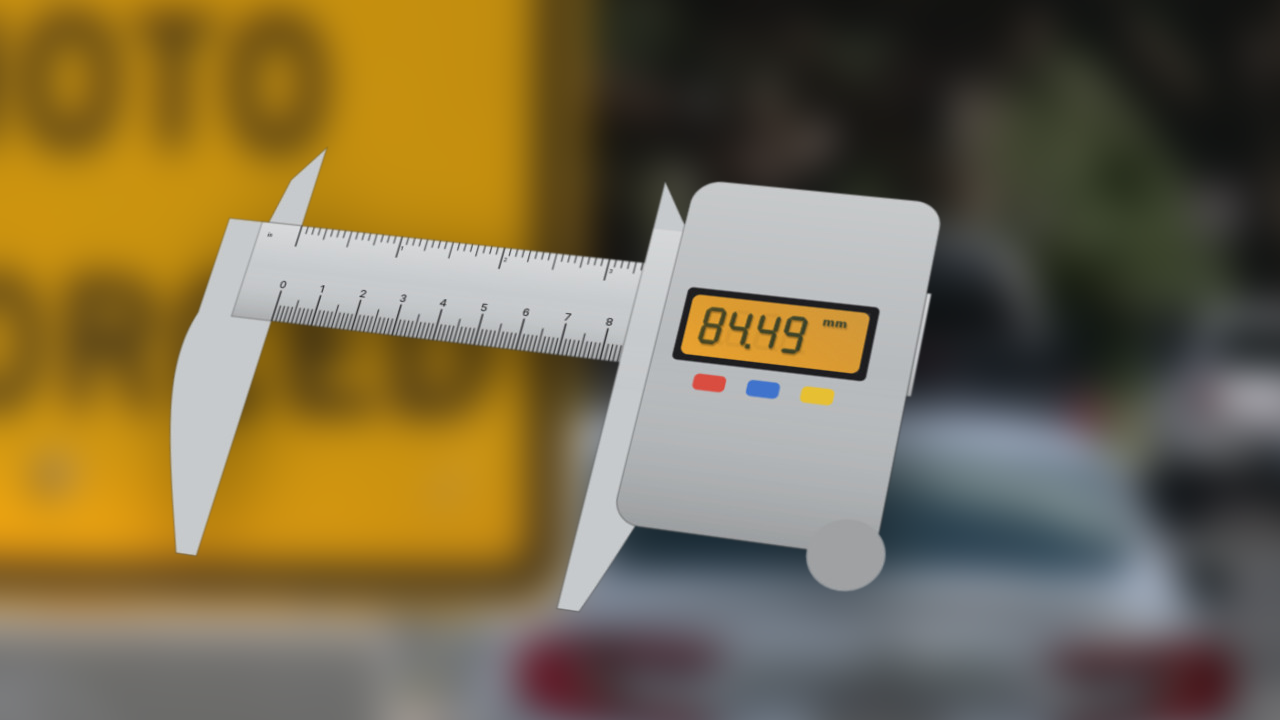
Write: **84.49** mm
